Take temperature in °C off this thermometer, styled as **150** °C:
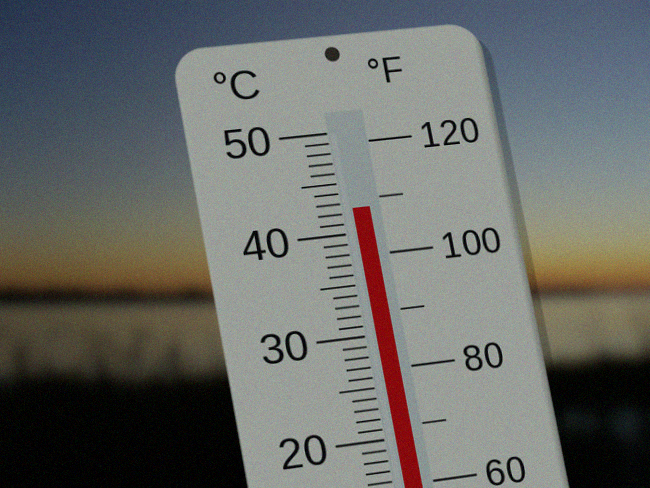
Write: **42.5** °C
